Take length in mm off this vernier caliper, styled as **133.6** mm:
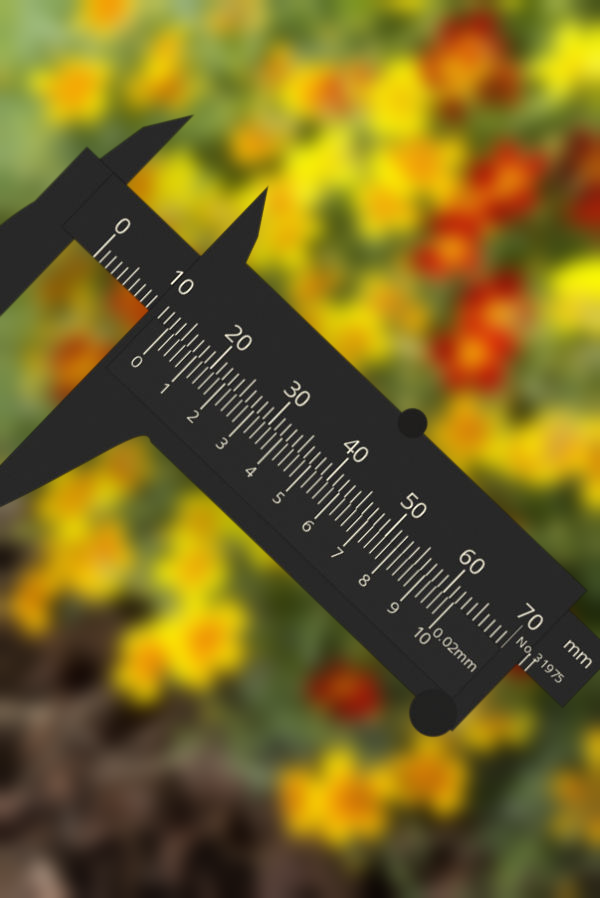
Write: **12.8** mm
